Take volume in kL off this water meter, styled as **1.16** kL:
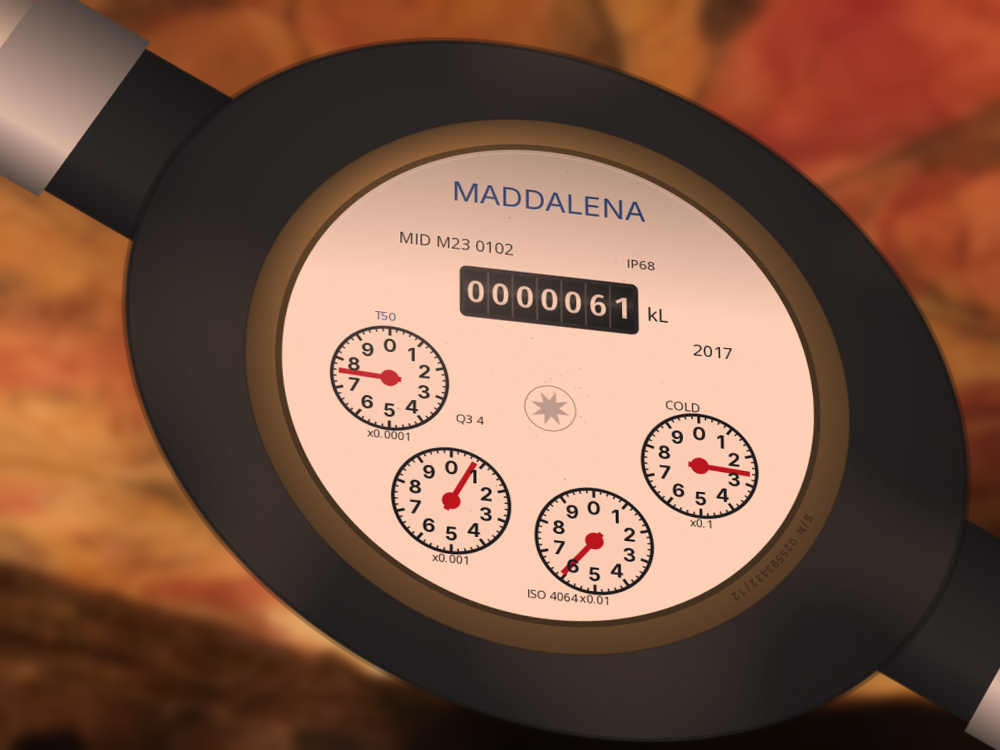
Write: **61.2607** kL
